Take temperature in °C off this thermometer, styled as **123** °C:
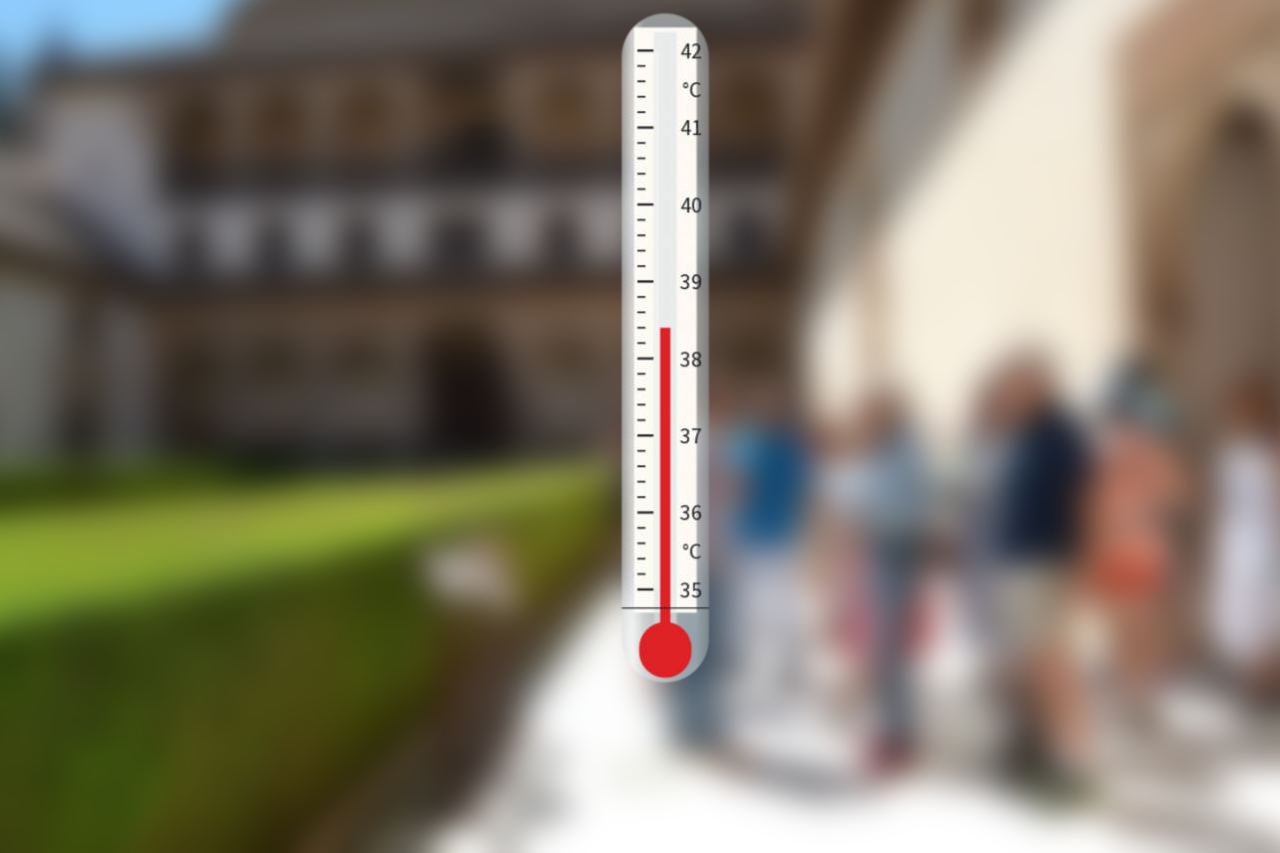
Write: **38.4** °C
